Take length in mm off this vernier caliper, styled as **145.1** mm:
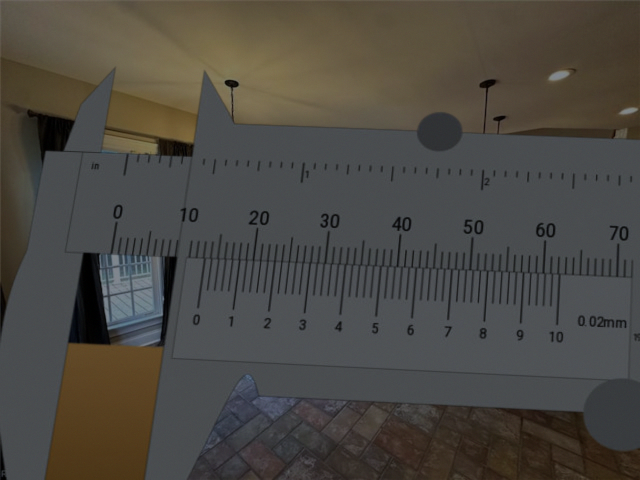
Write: **13.2** mm
